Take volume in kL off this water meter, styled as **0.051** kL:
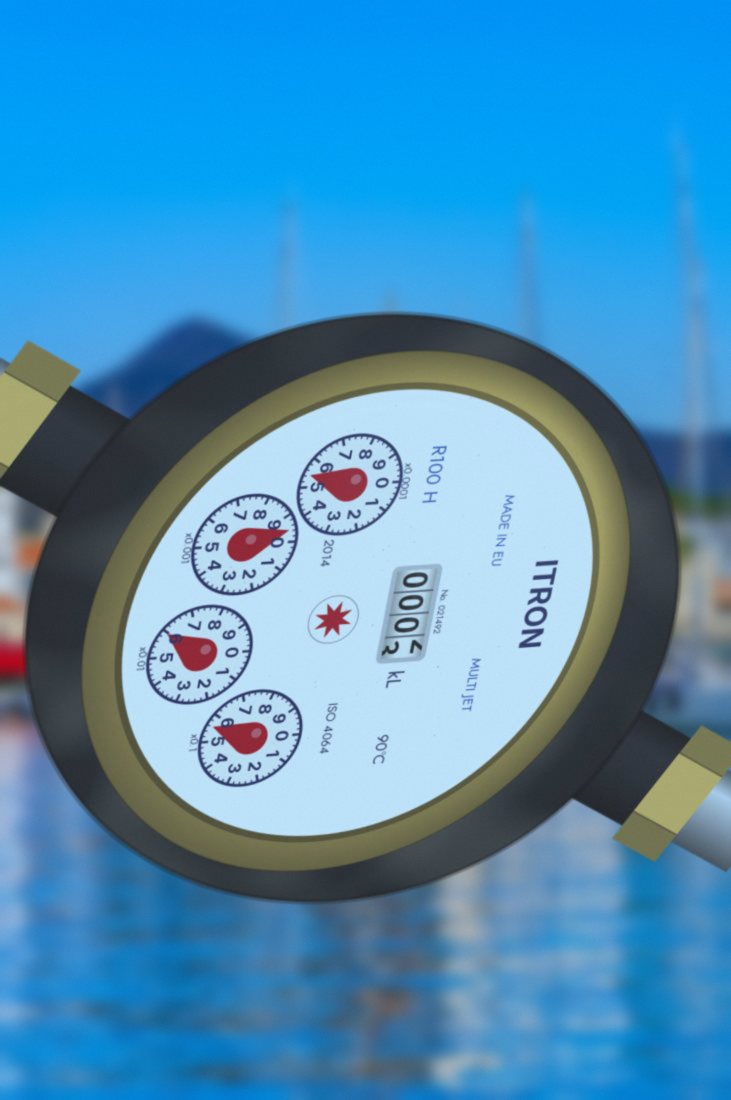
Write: **2.5595** kL
